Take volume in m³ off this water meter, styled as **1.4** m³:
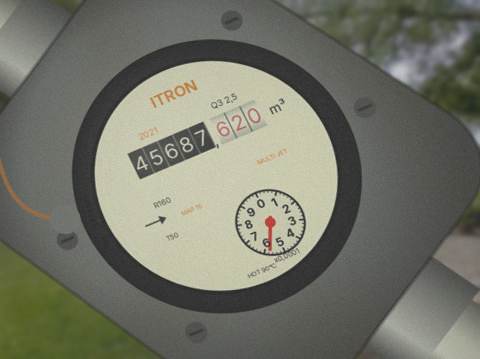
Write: **45687.6205** m³
